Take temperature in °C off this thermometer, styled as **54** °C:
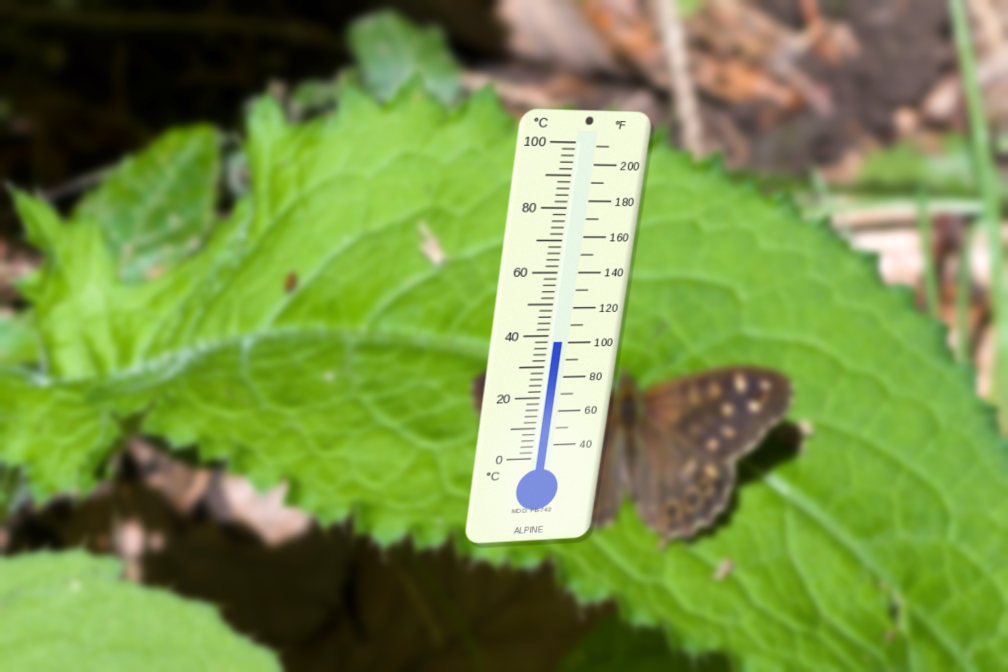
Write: **38** °C
